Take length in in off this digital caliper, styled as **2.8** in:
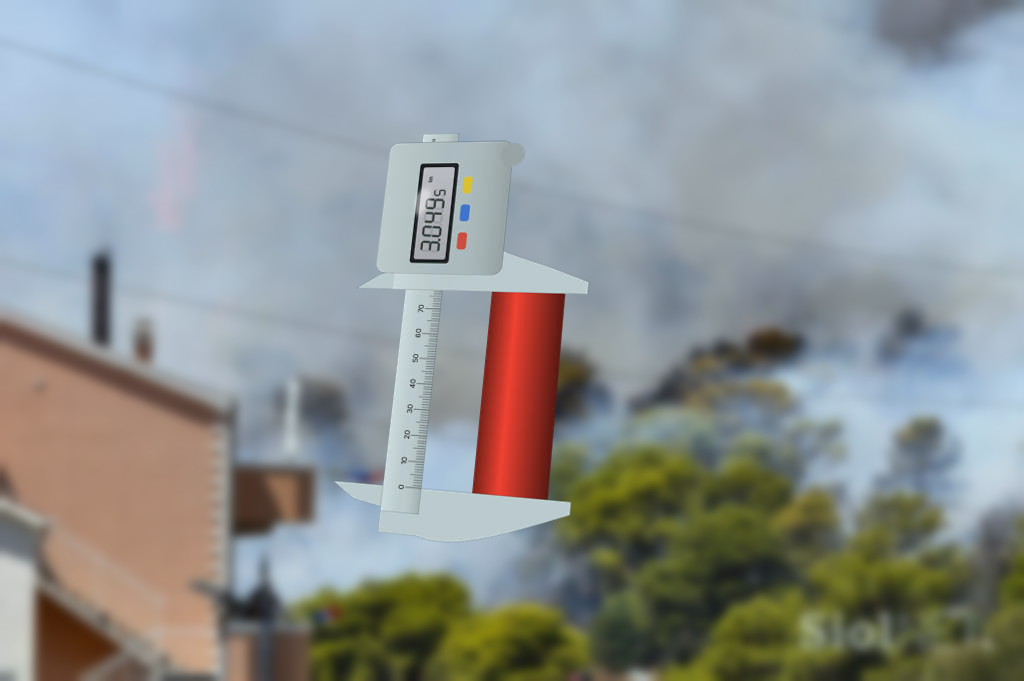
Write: **3.0495** in
